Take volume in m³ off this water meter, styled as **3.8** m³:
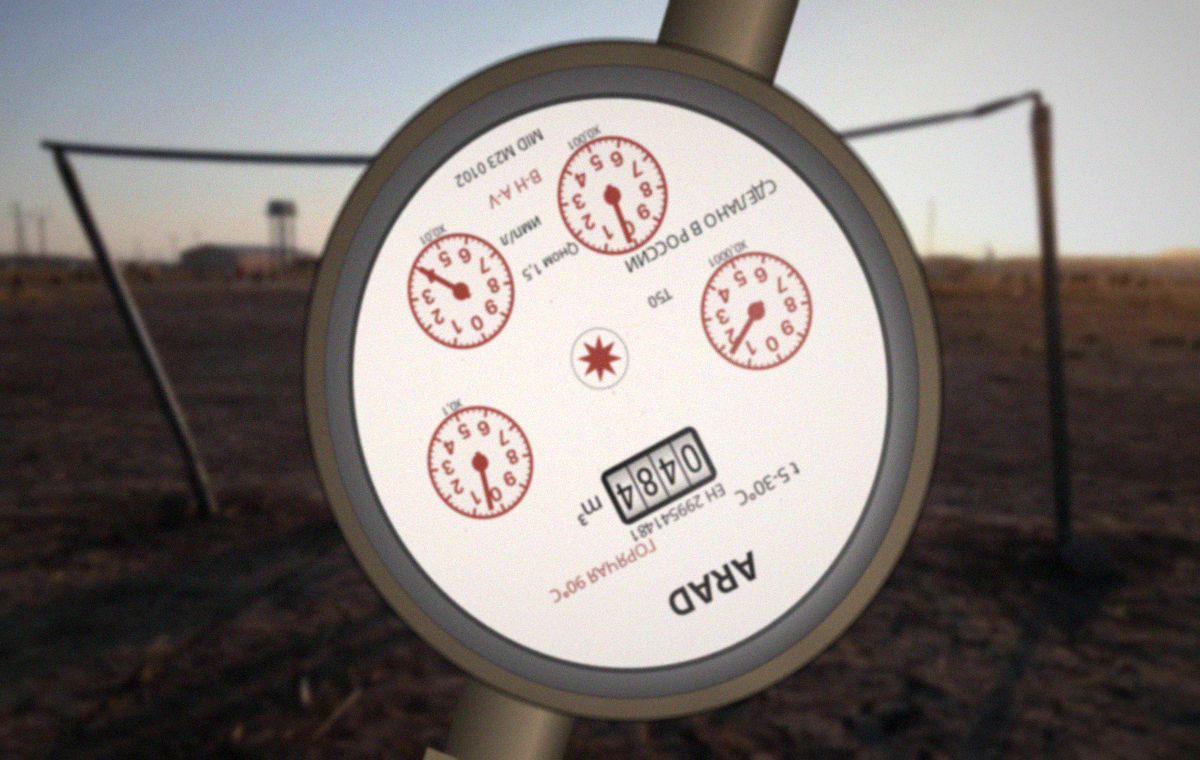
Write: **484.0401** m³
